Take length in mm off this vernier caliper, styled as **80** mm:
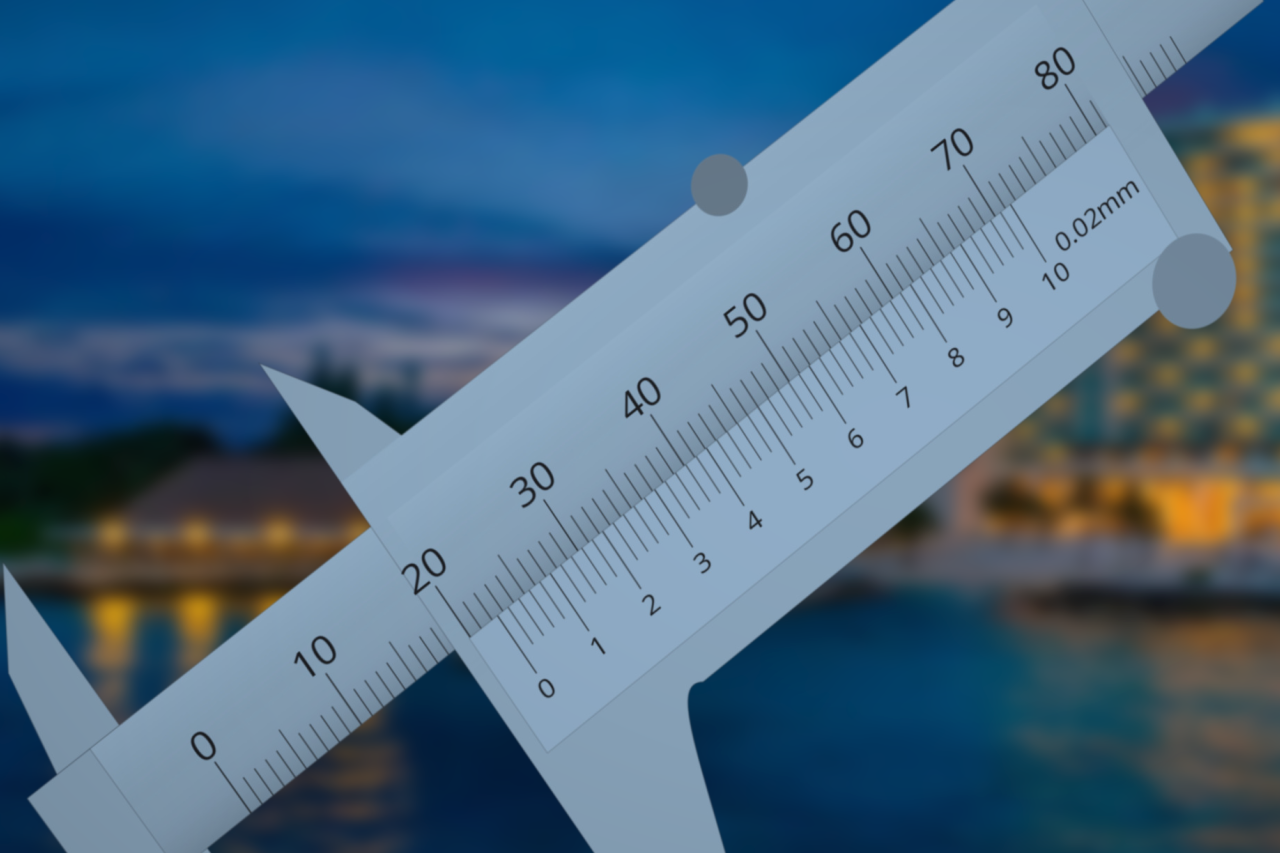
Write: **22.5** mm
